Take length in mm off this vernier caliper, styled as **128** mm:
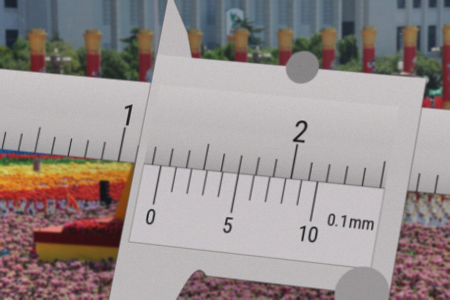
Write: **12.5** mm
